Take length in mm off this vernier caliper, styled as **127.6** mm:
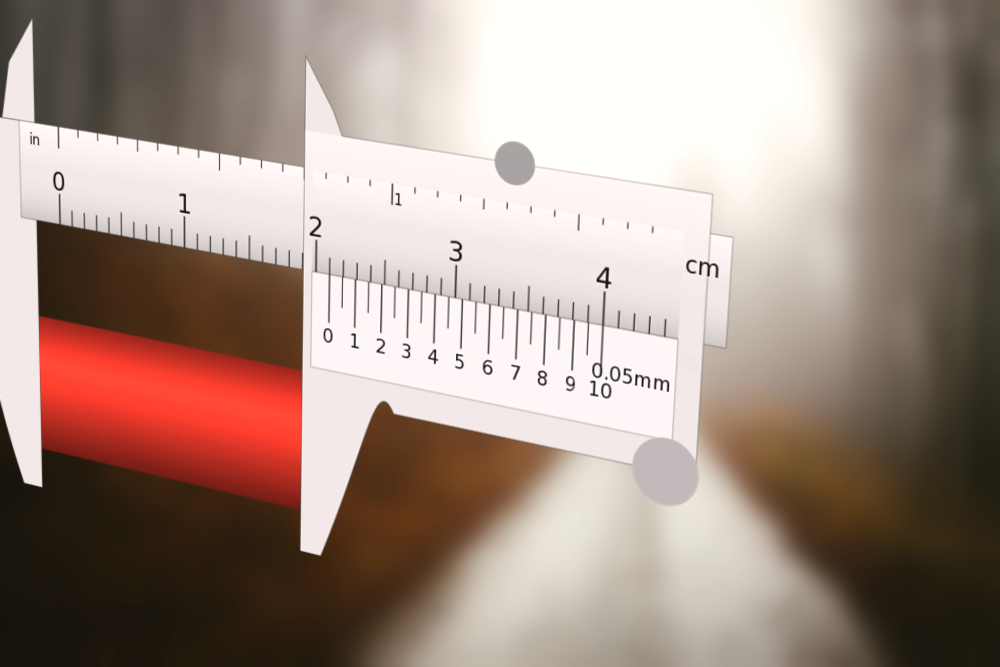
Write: **21.0** mm
